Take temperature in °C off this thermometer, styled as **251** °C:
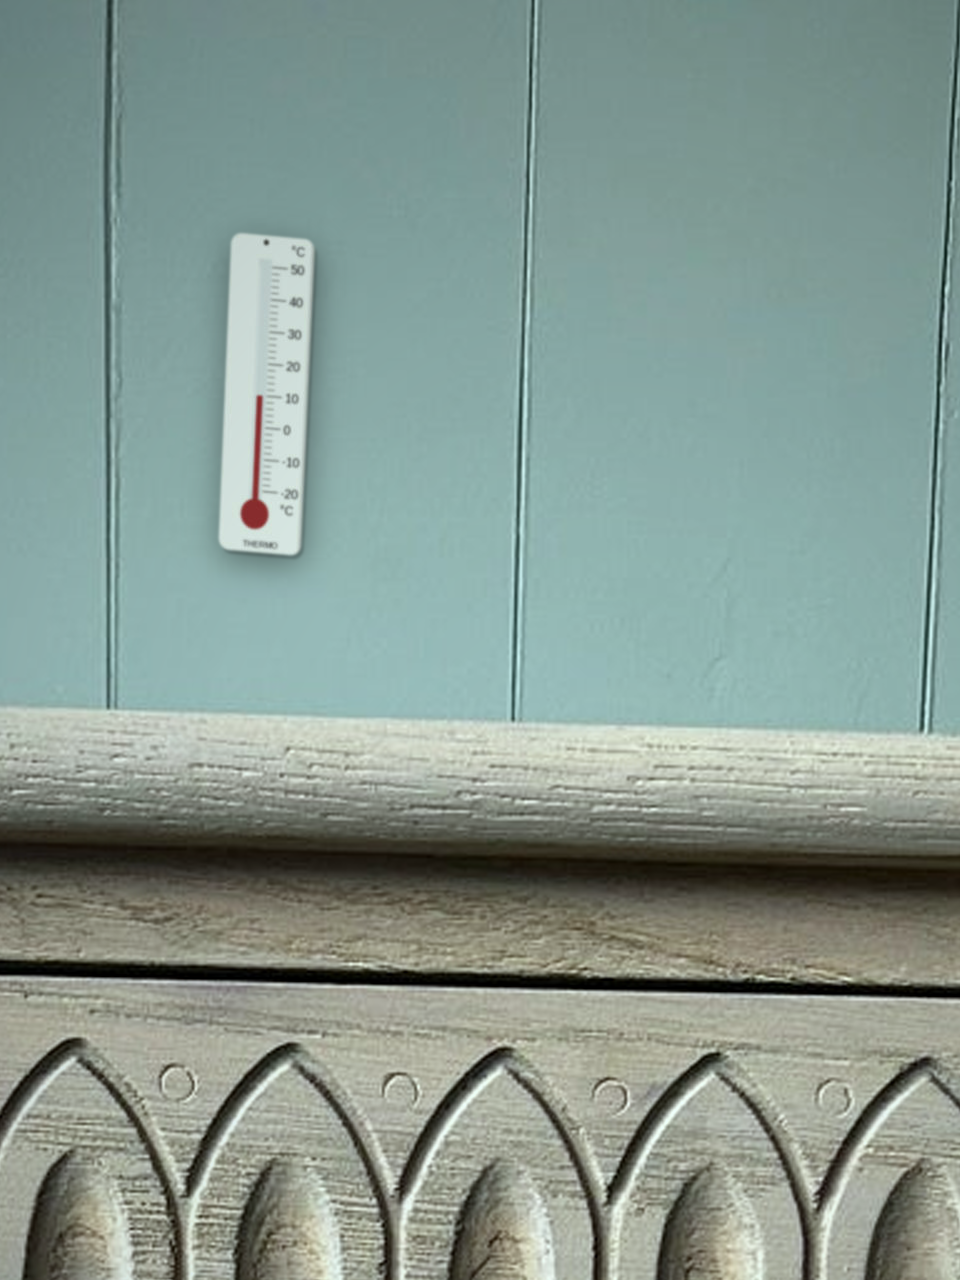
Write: **10** °C
